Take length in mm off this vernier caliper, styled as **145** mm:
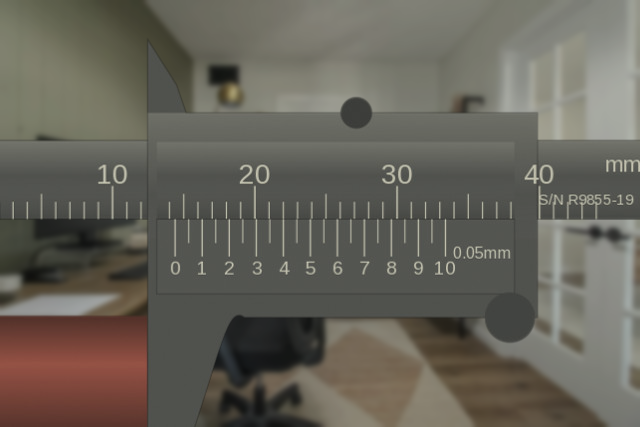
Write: **14.4** mm
